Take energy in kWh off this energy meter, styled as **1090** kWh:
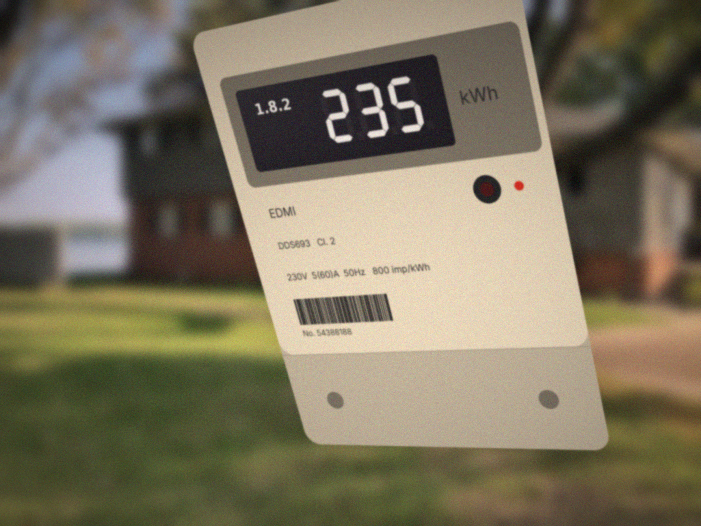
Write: **235** kWh
